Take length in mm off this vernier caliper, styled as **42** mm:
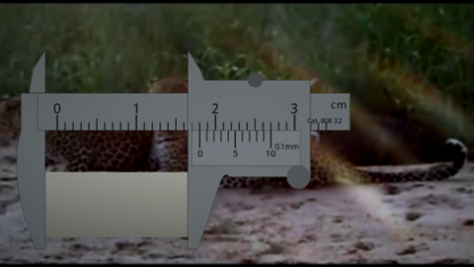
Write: **18.0** mm
